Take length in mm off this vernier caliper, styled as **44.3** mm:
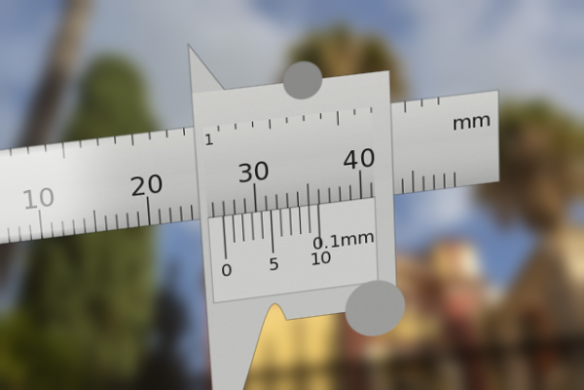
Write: **26.9** mm
